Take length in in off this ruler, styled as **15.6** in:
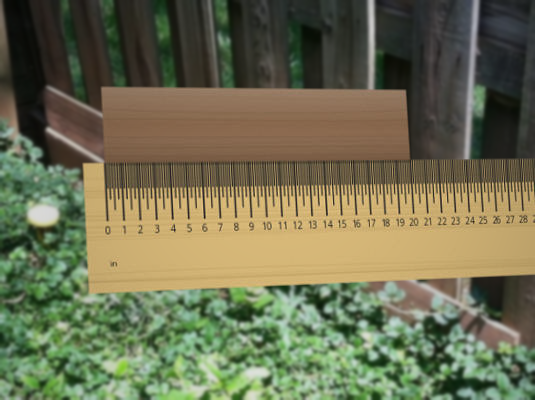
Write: **20** in
